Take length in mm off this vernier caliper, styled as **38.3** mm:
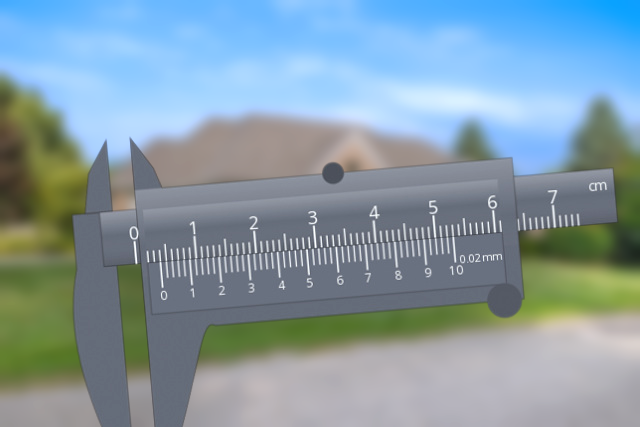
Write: **4.0** mm
